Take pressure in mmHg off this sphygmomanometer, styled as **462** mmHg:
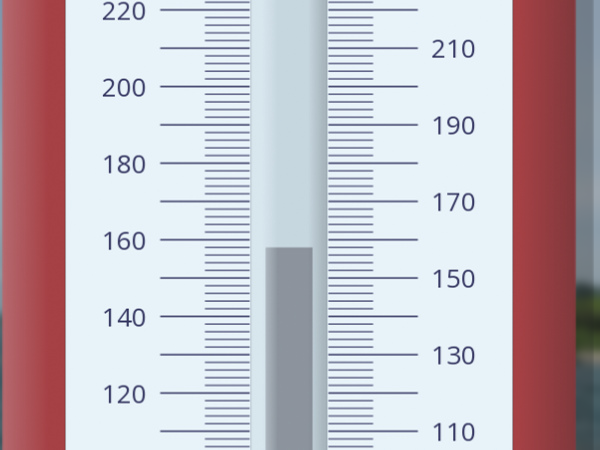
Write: **158** mmHg
